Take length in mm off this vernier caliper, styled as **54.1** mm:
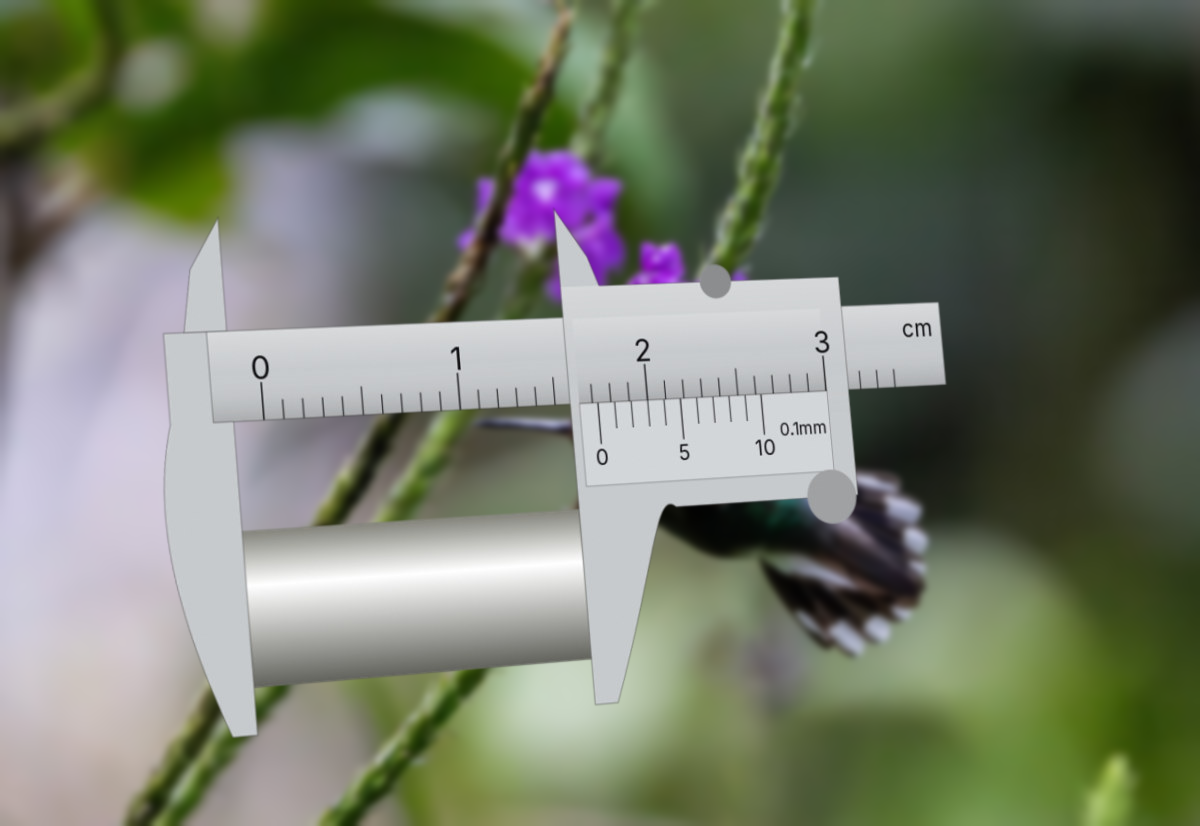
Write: **17.3** mm
